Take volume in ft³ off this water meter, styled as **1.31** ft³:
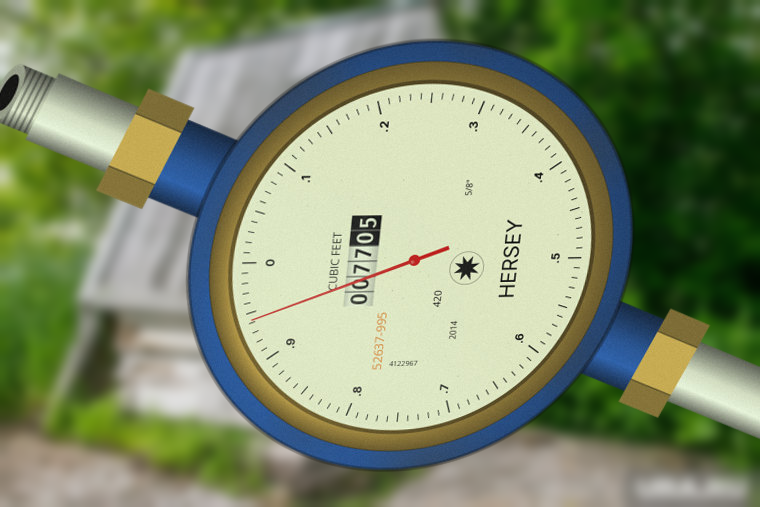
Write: **7704.94** ft³
